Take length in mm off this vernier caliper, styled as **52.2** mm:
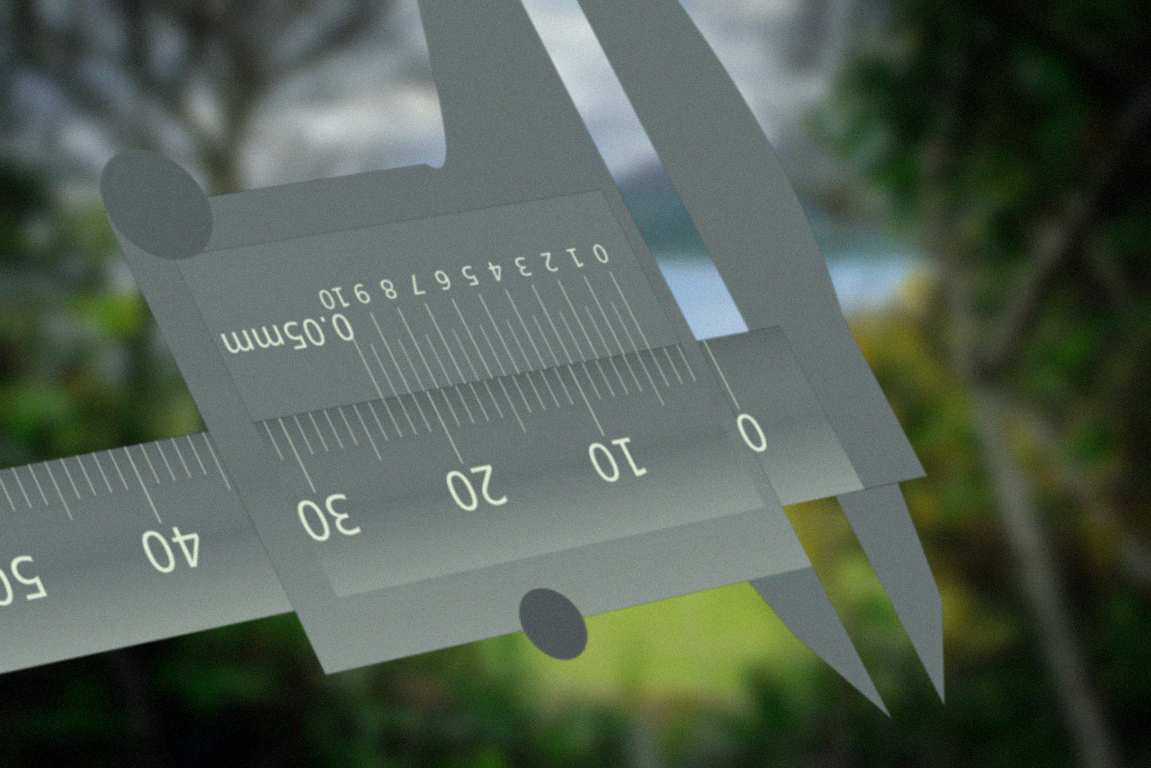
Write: **4.0** mm
